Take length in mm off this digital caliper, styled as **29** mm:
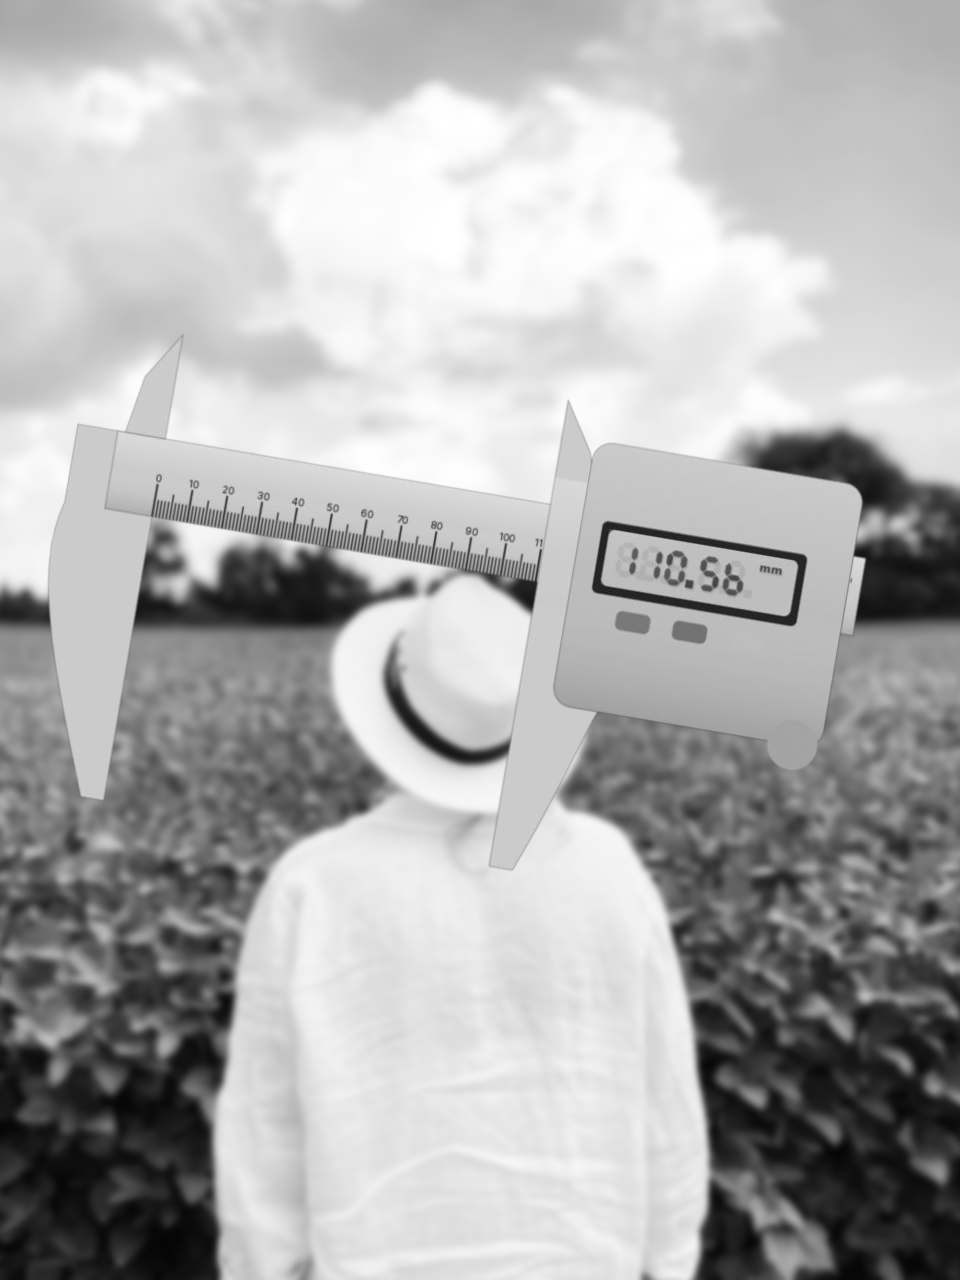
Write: **110.56** mm
